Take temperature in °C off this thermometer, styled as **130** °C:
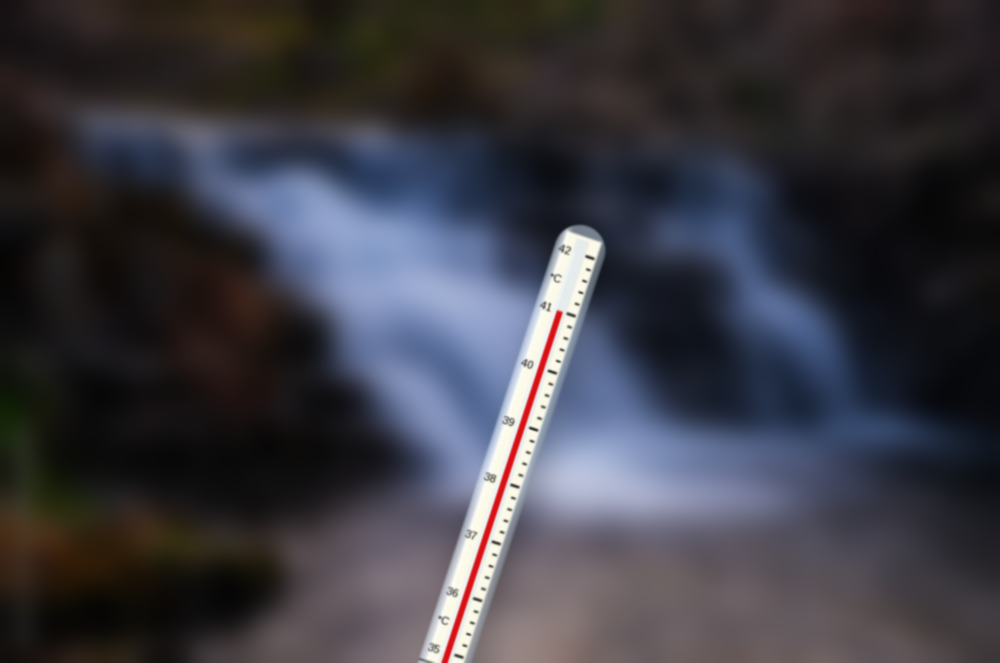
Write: **41** °C
